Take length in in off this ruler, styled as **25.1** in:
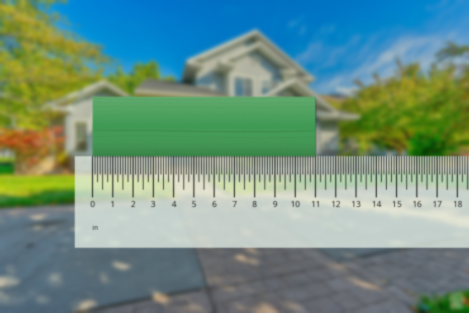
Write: **11** in
